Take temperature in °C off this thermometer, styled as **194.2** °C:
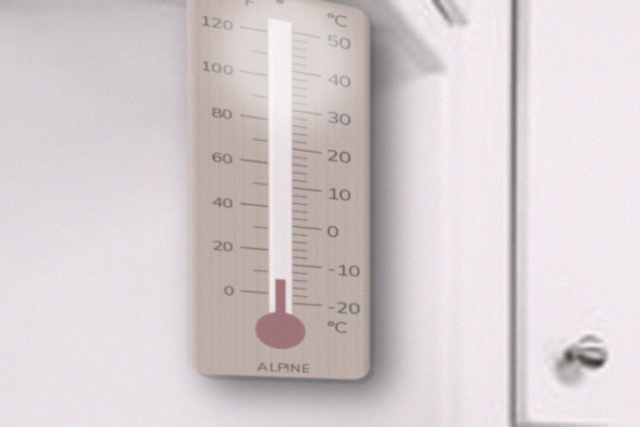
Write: **-14** °C
